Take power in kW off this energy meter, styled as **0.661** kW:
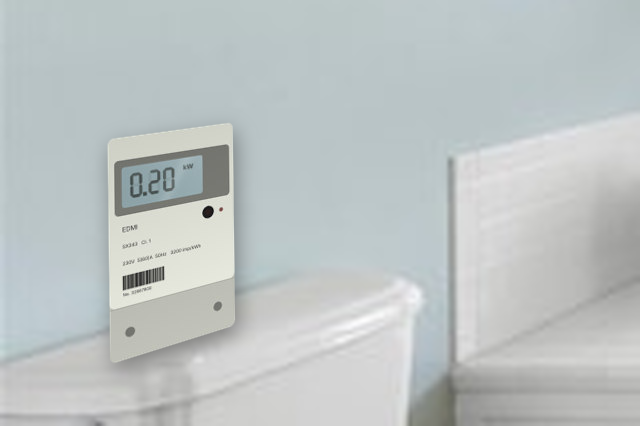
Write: **0.20** kW
